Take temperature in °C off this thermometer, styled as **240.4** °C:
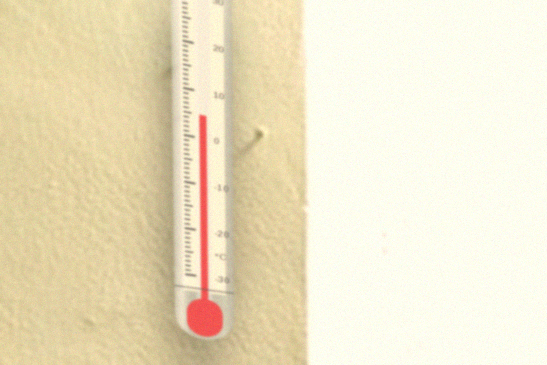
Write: **5** °C
